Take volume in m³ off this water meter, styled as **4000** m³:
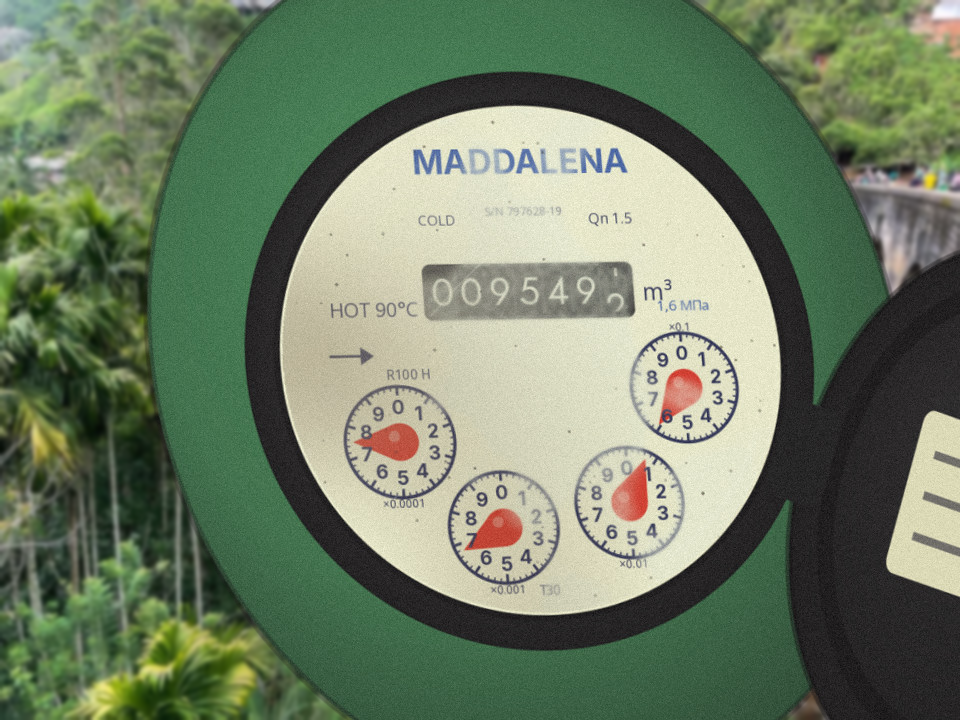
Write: **95491.6067** m³
